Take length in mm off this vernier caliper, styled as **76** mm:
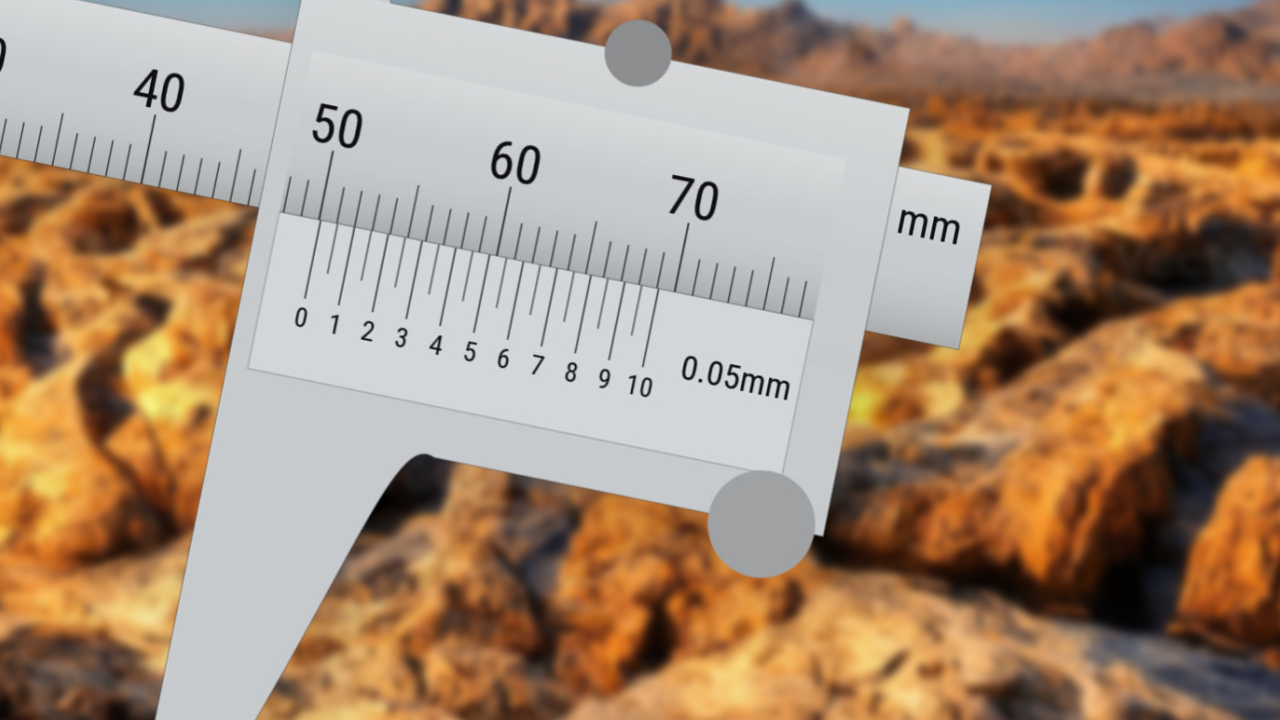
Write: **50.1** mm
